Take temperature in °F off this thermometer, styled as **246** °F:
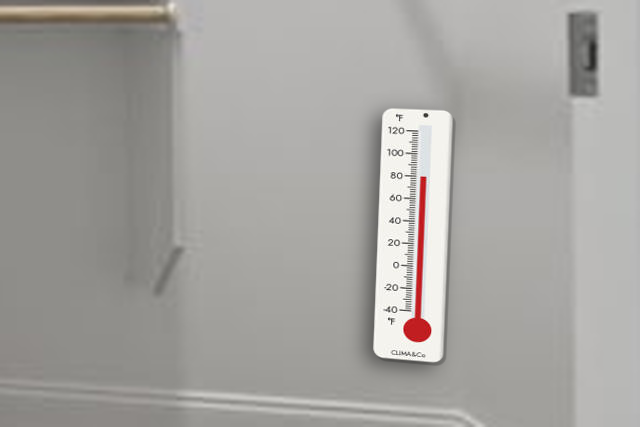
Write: **80** °F
